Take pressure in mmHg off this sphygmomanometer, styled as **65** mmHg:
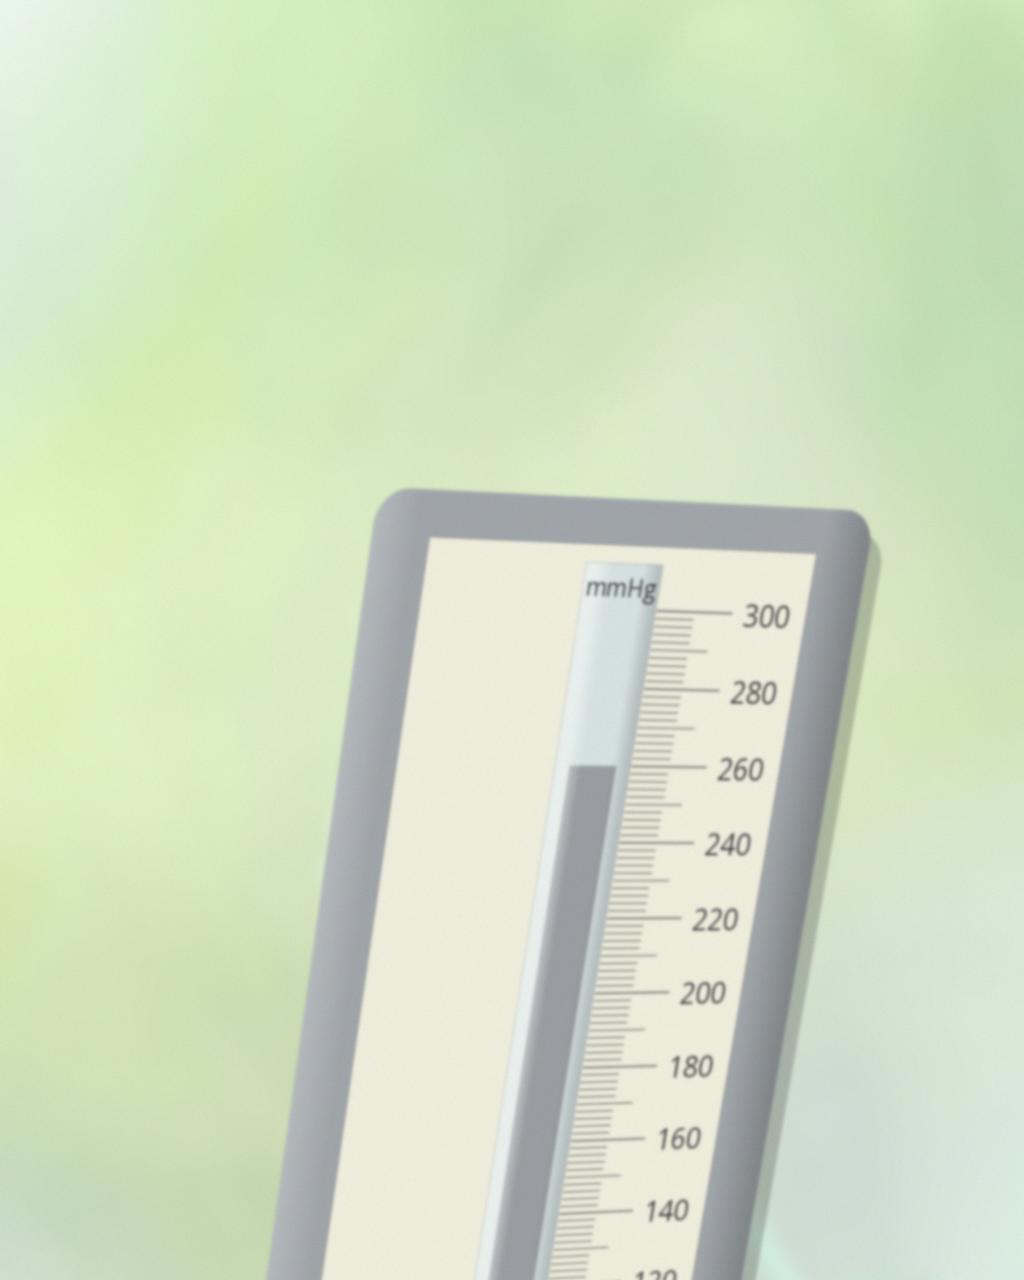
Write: **260** mmHg
